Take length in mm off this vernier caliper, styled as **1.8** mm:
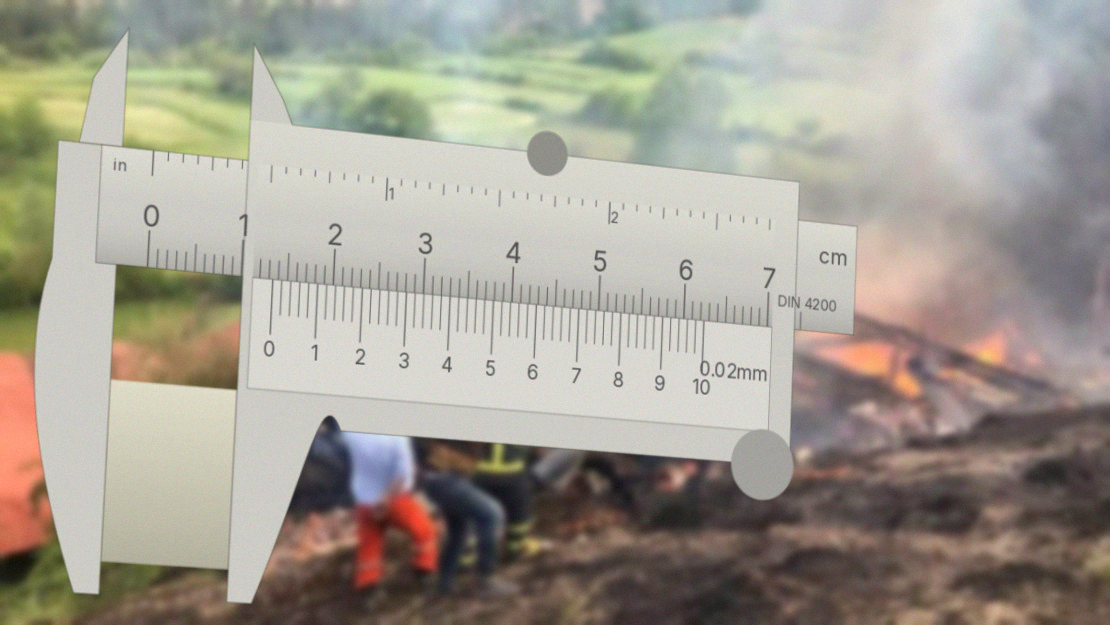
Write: **13.4** mm
